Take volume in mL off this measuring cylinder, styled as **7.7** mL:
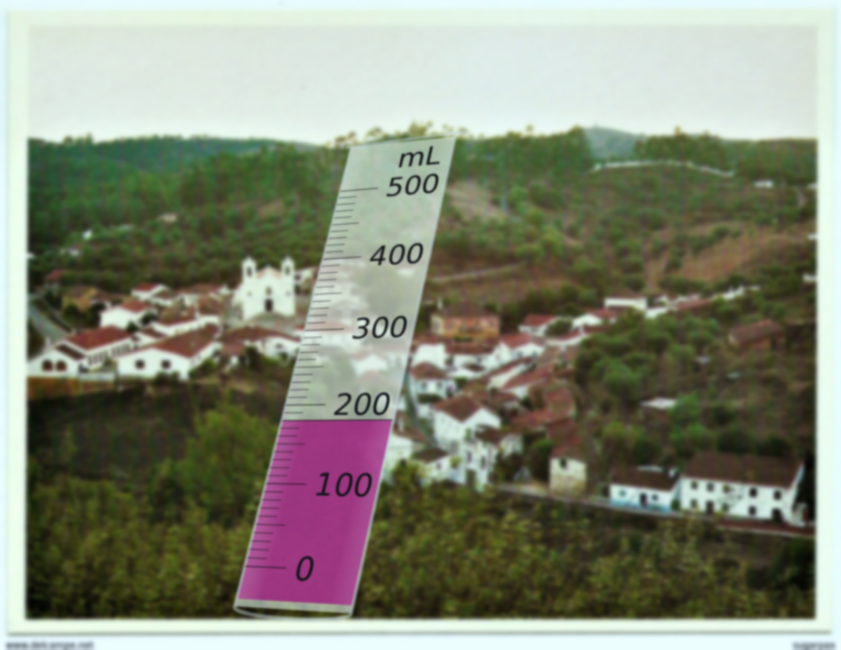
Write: **180** mL
